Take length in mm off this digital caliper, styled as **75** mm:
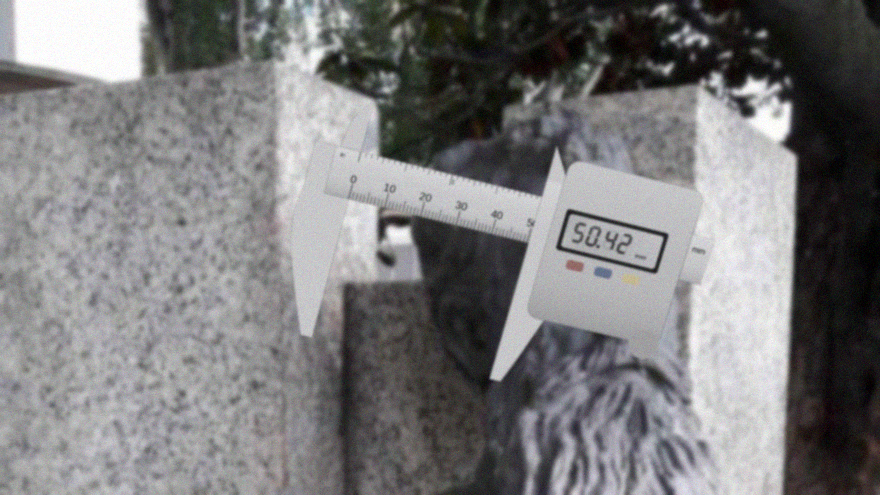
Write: **50.42** mm
